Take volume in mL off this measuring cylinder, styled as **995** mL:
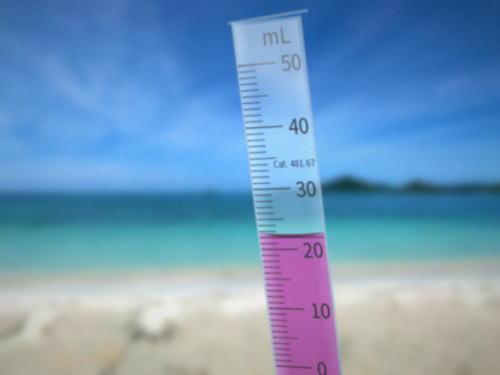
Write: **22** mL
